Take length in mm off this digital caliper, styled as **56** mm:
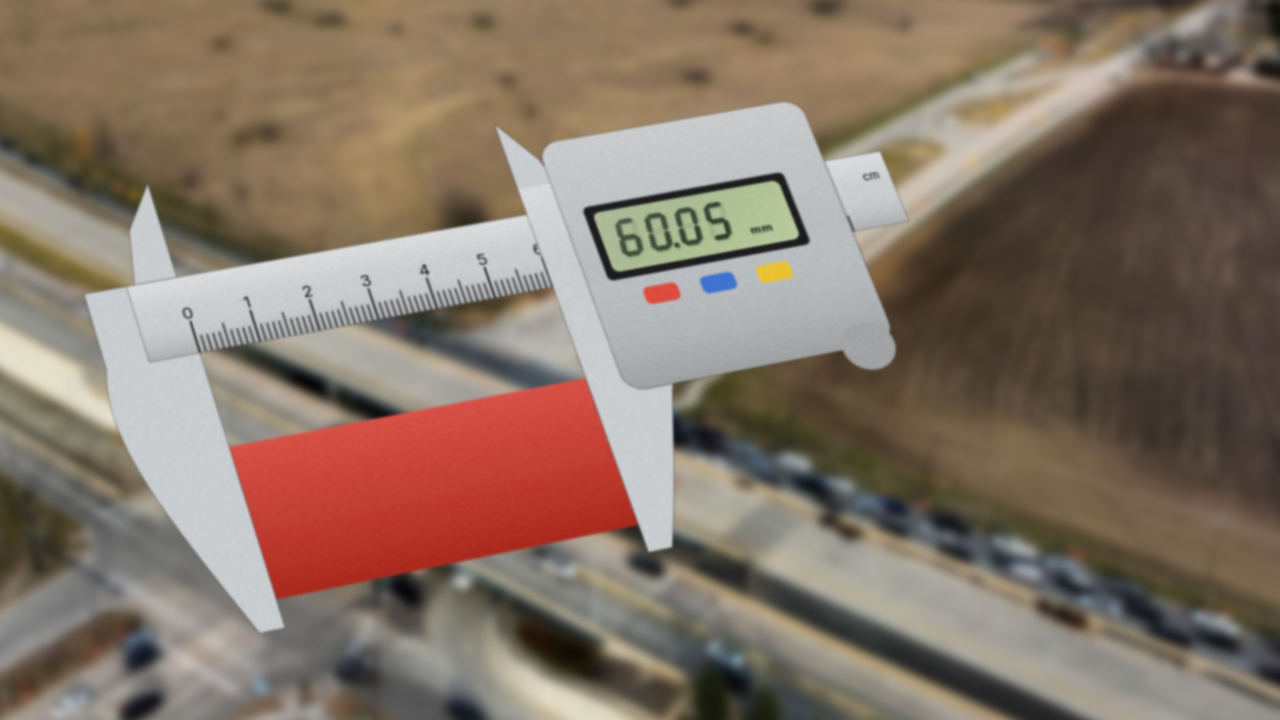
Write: **60.05** mm
